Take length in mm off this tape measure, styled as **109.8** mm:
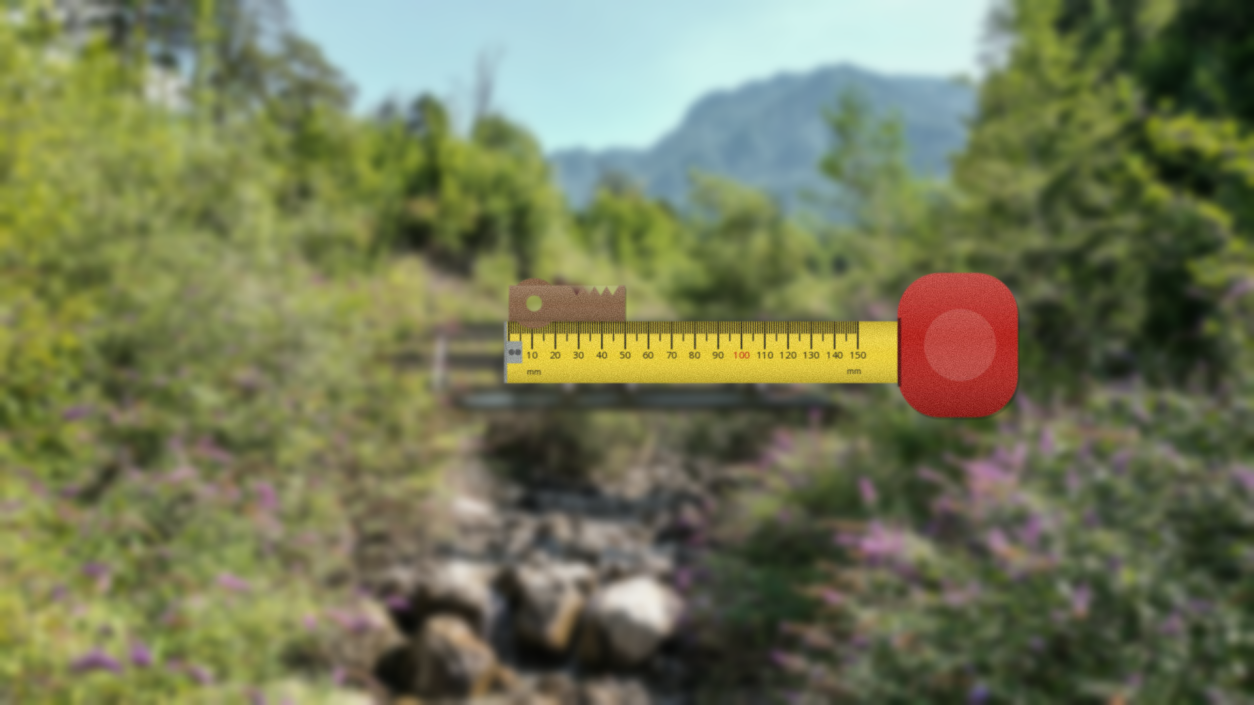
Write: **50** mm
